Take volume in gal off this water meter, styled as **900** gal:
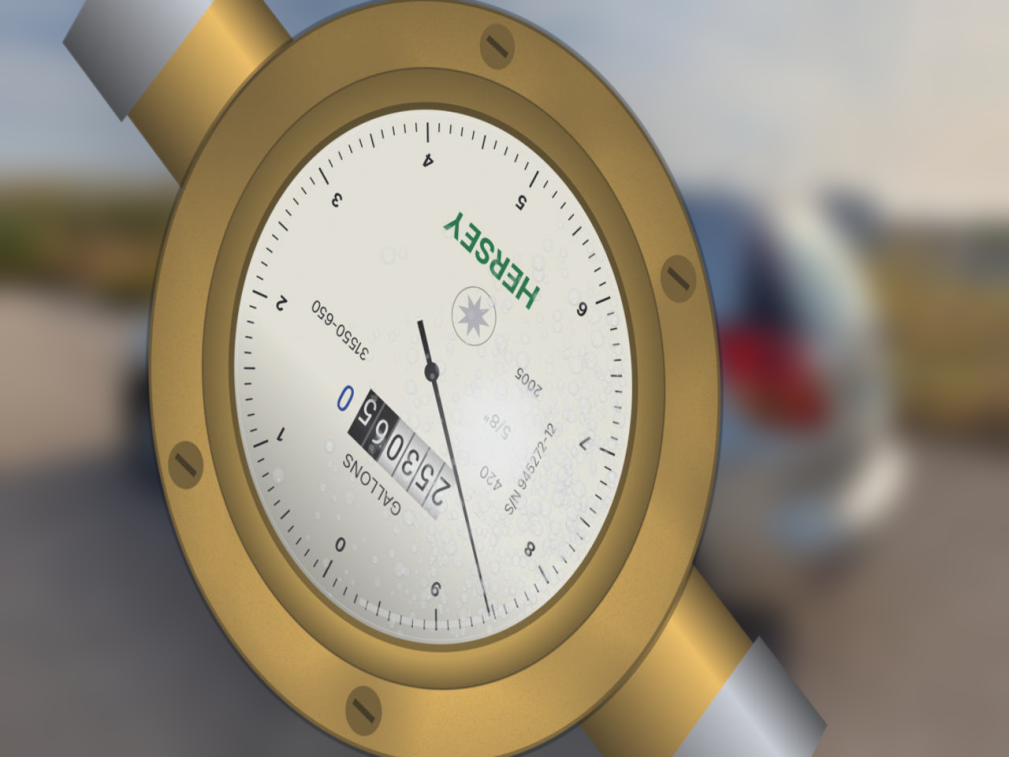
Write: **2530648.5** gal
